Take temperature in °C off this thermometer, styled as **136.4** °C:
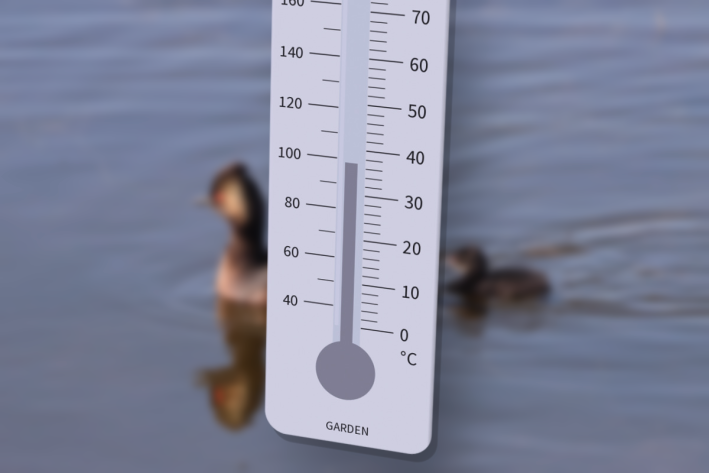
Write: **37** °C
